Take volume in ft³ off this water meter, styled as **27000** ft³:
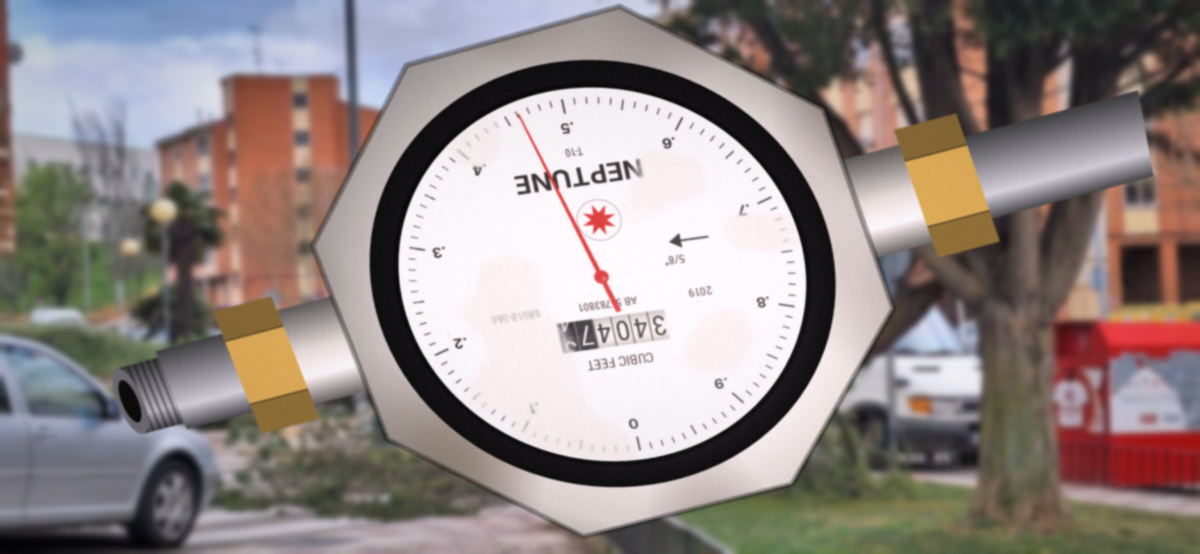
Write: **340473.46** ft³
